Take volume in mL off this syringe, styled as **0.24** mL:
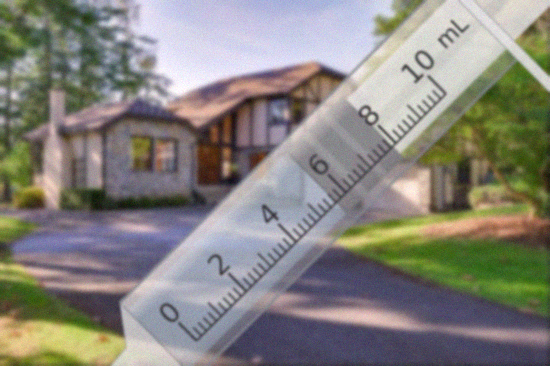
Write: **5.6** mL
